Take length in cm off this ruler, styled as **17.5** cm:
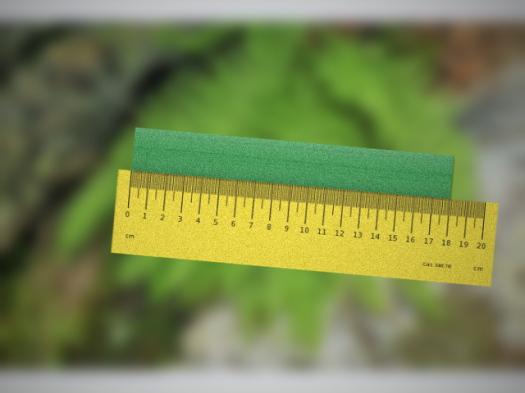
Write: **18** cm
